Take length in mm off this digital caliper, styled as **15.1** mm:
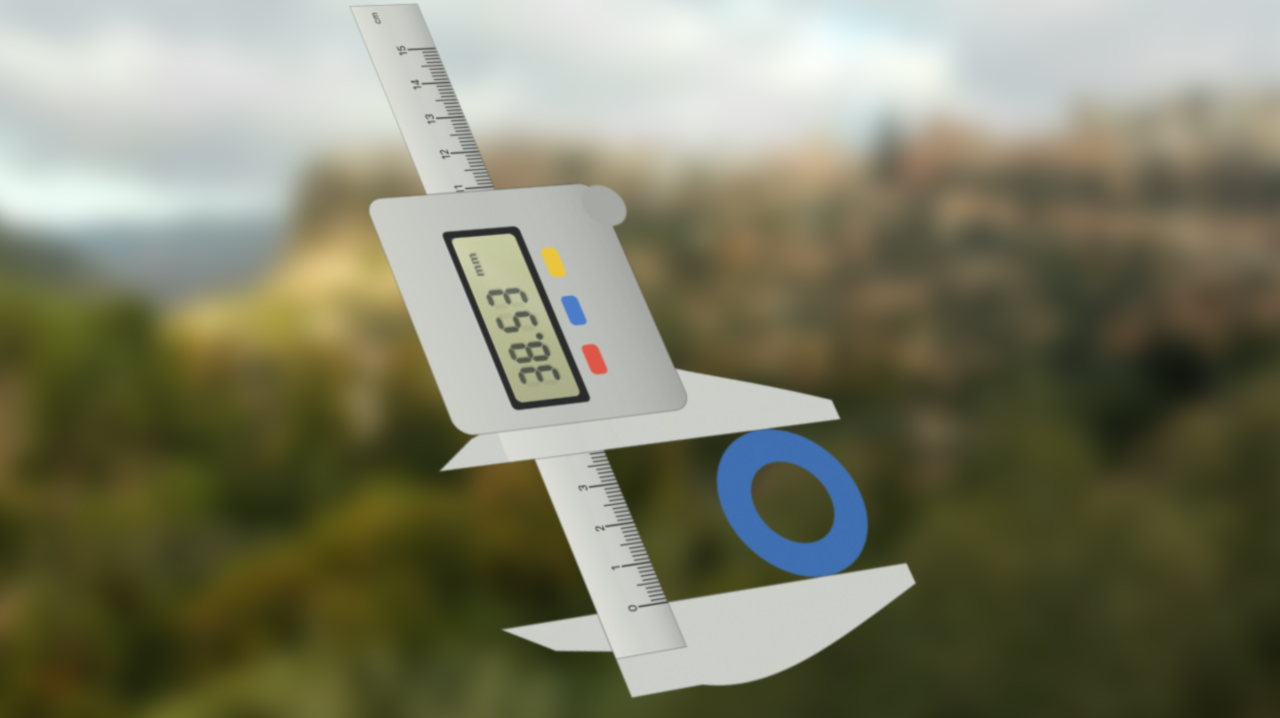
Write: **38.53** mm
